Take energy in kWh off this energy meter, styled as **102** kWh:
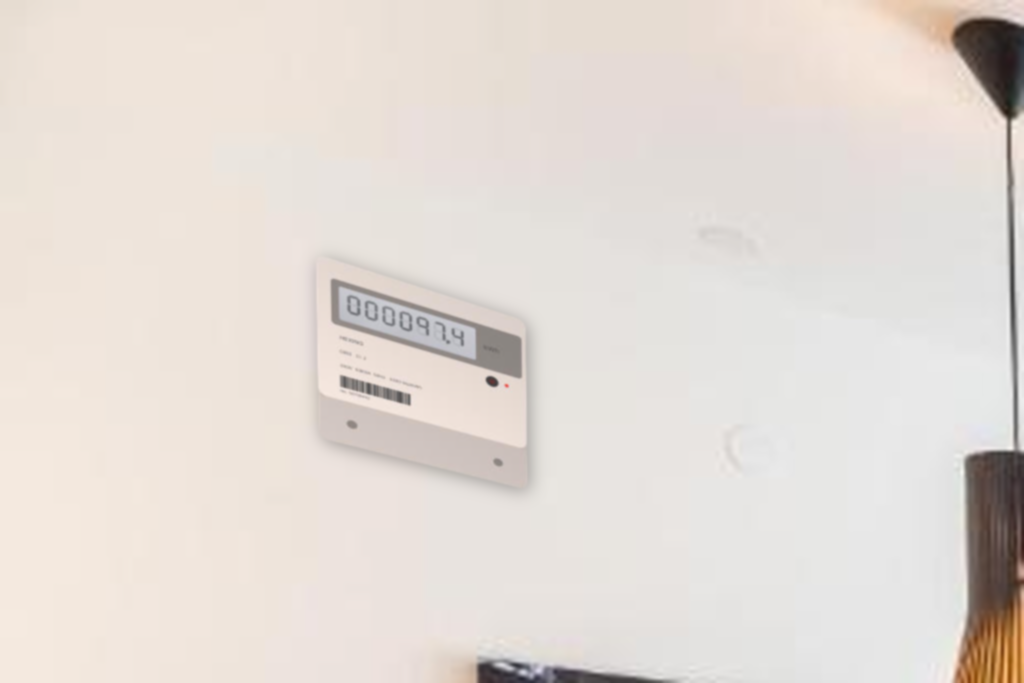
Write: **97.4** kWh
